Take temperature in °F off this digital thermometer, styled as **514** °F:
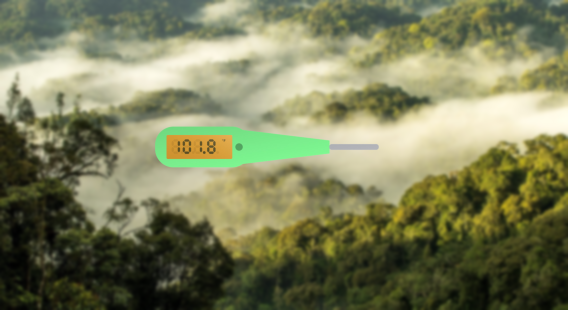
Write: **101.8** °F
